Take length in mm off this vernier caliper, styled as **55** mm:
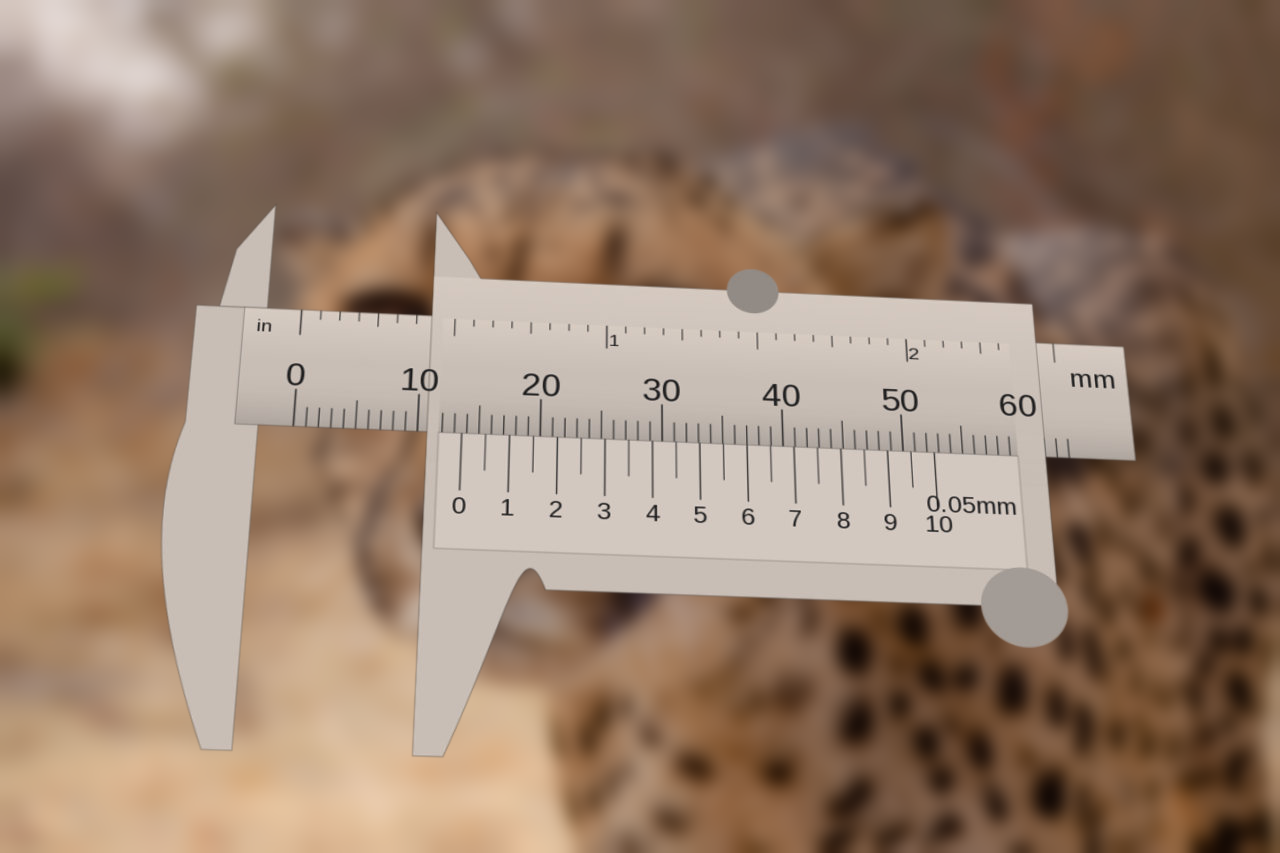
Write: **13.6** mm
